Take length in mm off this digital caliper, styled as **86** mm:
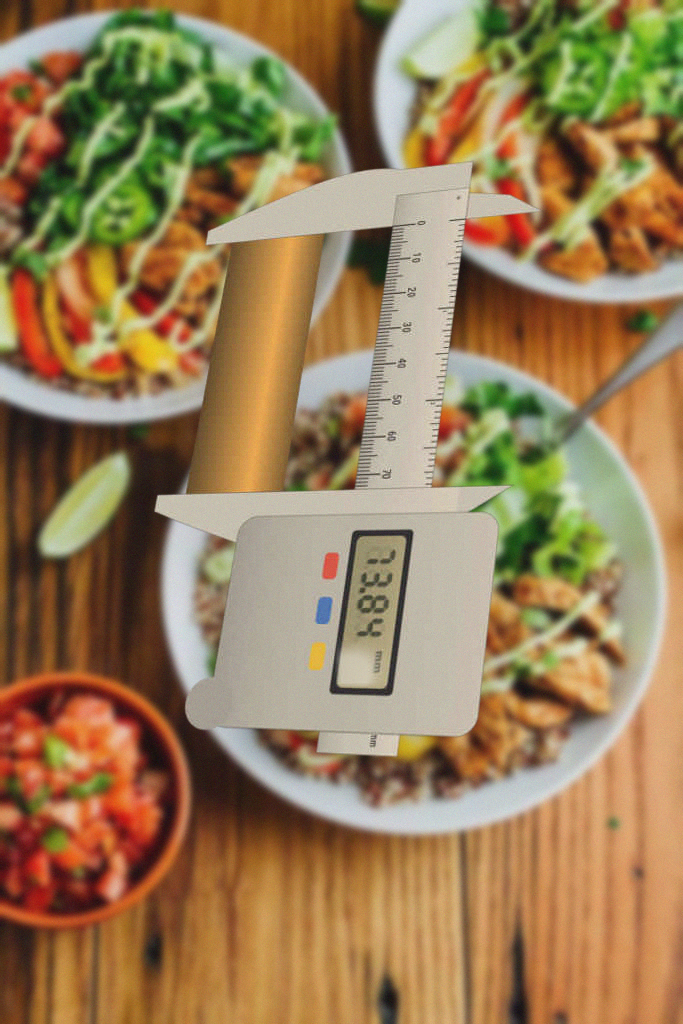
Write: **73.84** mm
